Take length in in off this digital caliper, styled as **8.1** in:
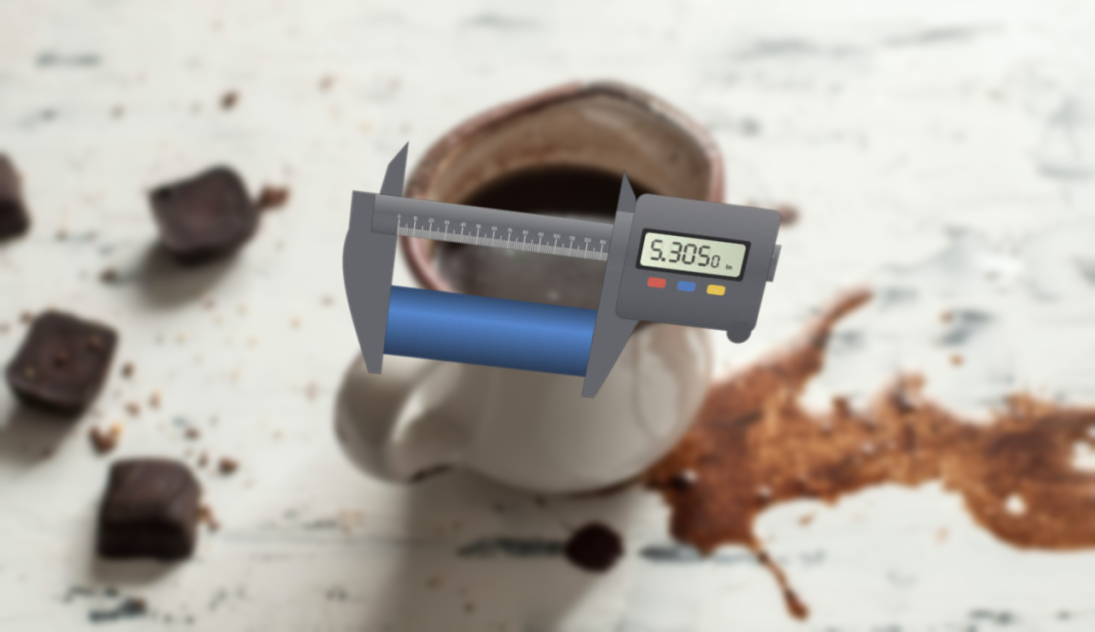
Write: **5.3050** in
